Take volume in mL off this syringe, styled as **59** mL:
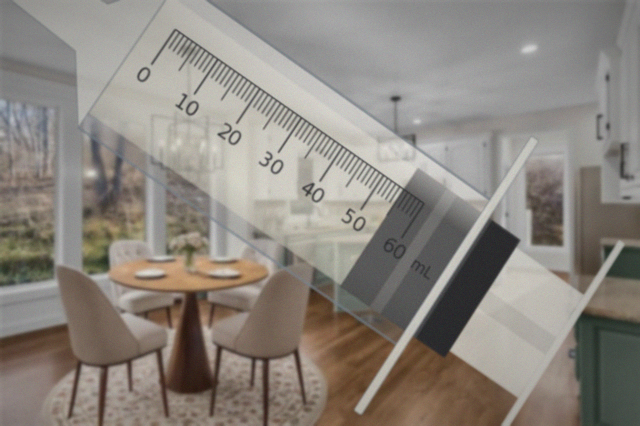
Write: **55** mL
